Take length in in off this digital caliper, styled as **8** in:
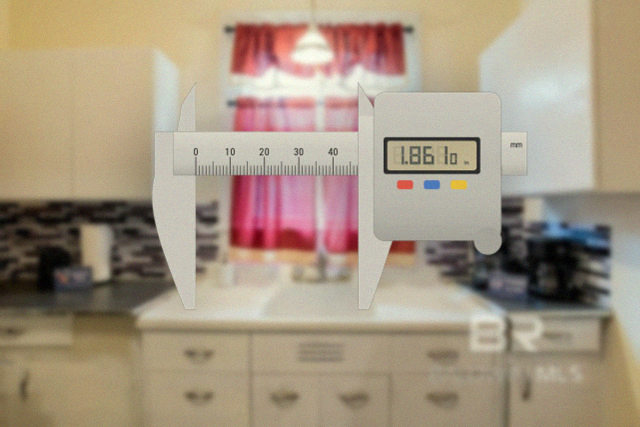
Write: **1.8610** in
